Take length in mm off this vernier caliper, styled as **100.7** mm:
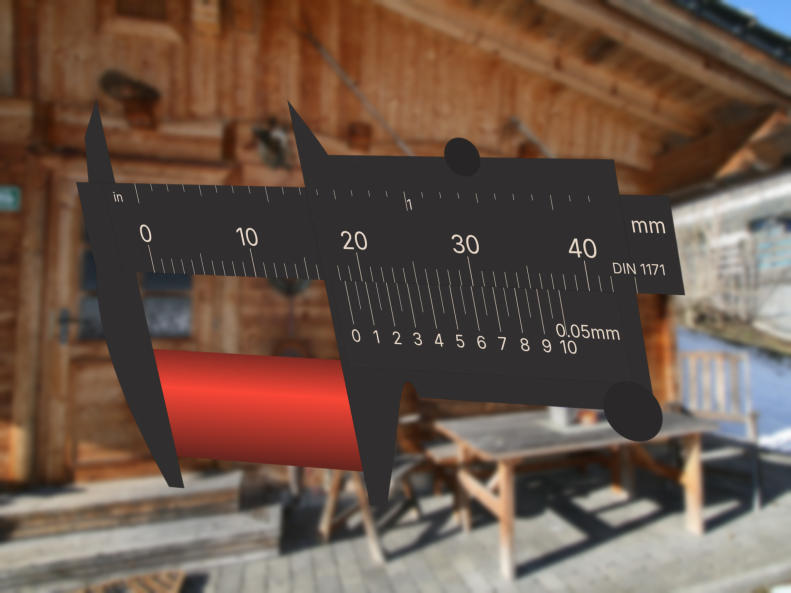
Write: **18.4** mm
